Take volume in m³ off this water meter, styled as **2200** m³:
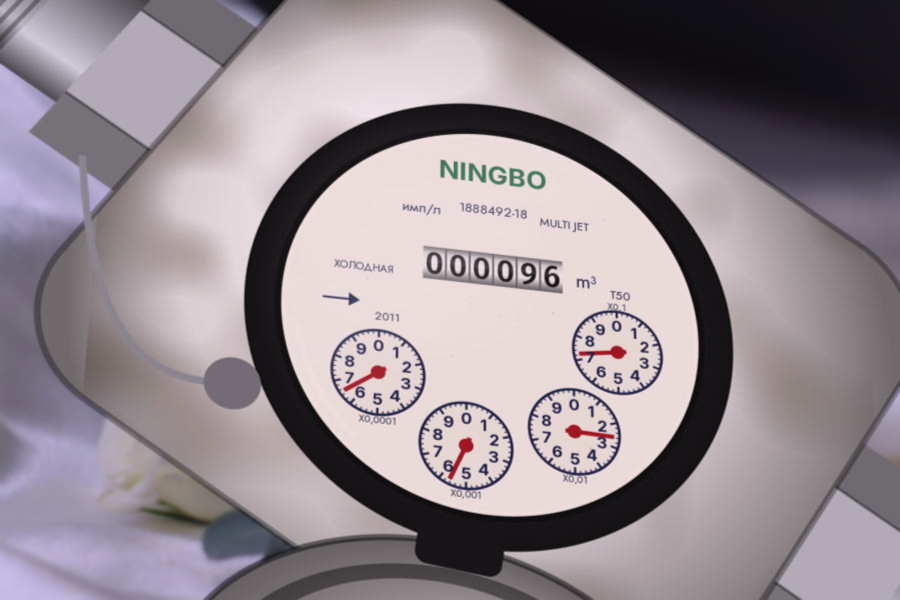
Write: **96.7256** m³
